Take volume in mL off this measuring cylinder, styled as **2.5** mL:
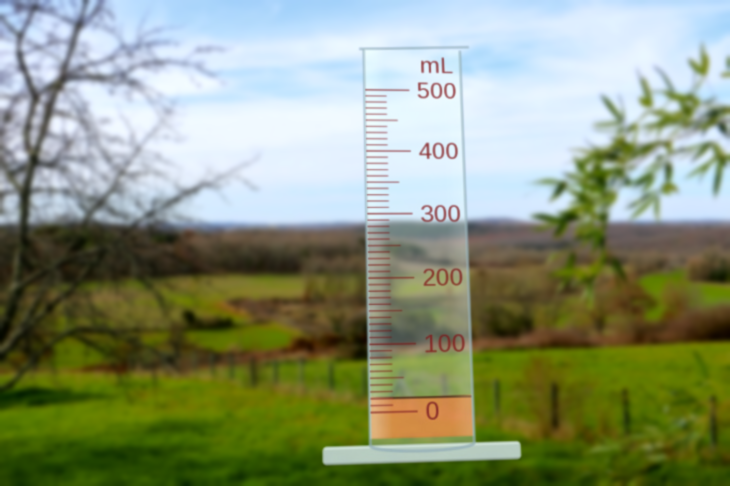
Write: **20** mL
